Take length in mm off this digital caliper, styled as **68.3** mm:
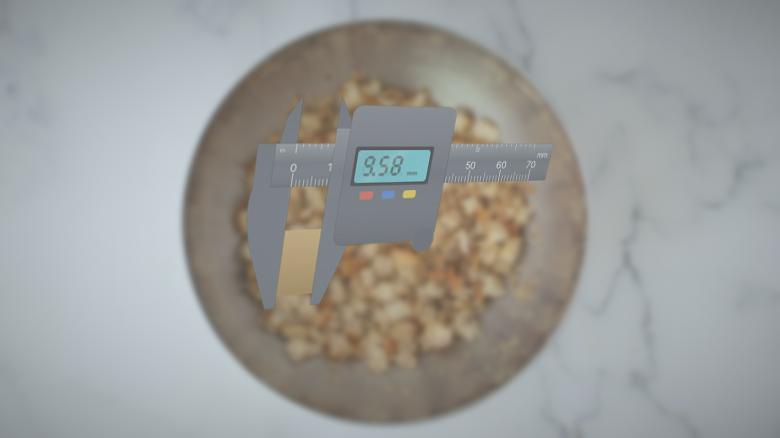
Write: **9.58** mm
